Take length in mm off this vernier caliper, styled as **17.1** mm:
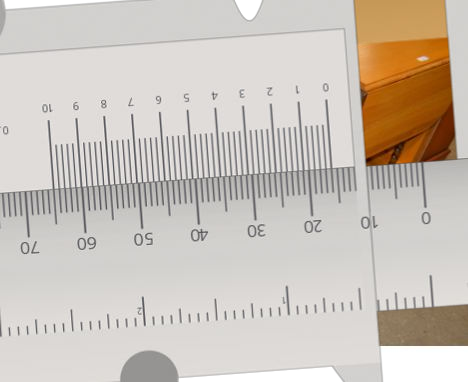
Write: **16.0** mm
